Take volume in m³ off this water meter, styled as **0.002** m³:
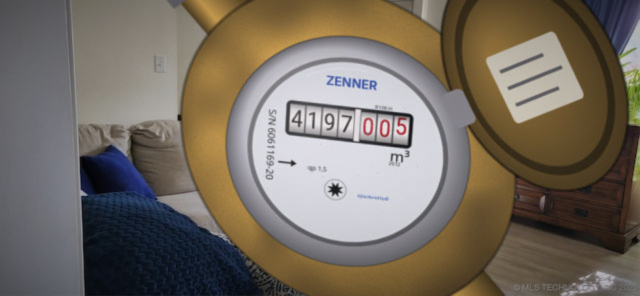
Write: **4197.005** m³
